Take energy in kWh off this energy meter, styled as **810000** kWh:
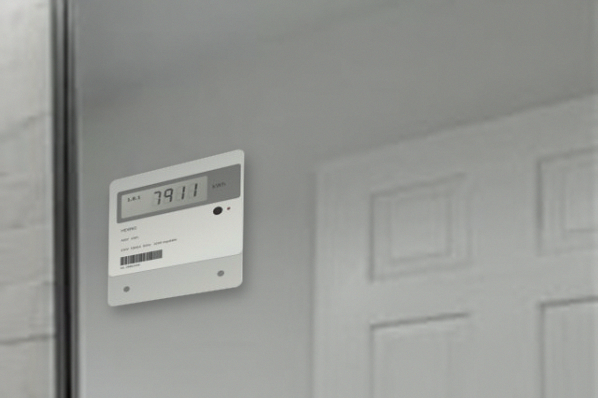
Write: **7911** kWh
